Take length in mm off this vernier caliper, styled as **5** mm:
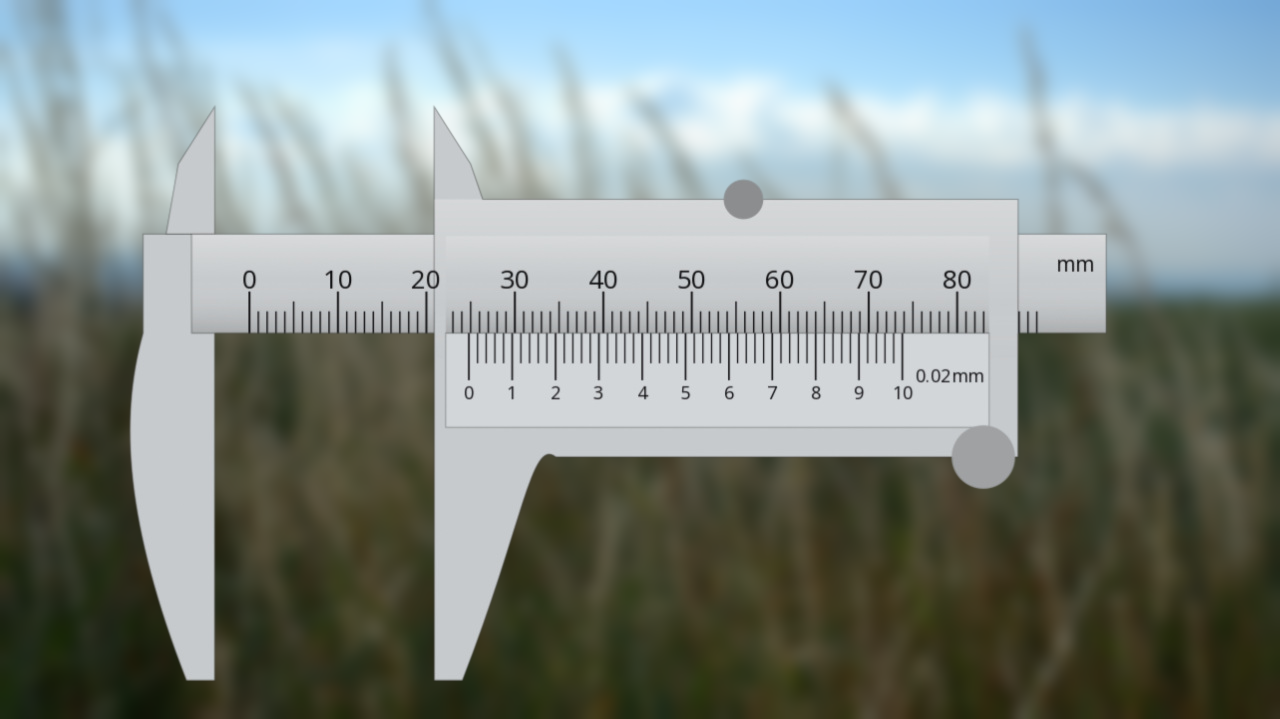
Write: **24.8** mm
